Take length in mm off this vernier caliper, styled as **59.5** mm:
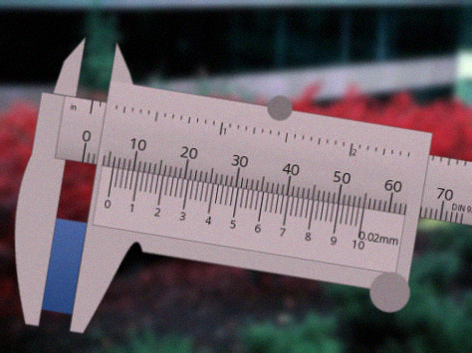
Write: **6.0** mm
